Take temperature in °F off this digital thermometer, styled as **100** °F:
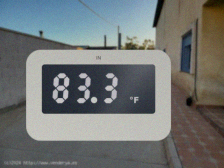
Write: **83.3** °F
